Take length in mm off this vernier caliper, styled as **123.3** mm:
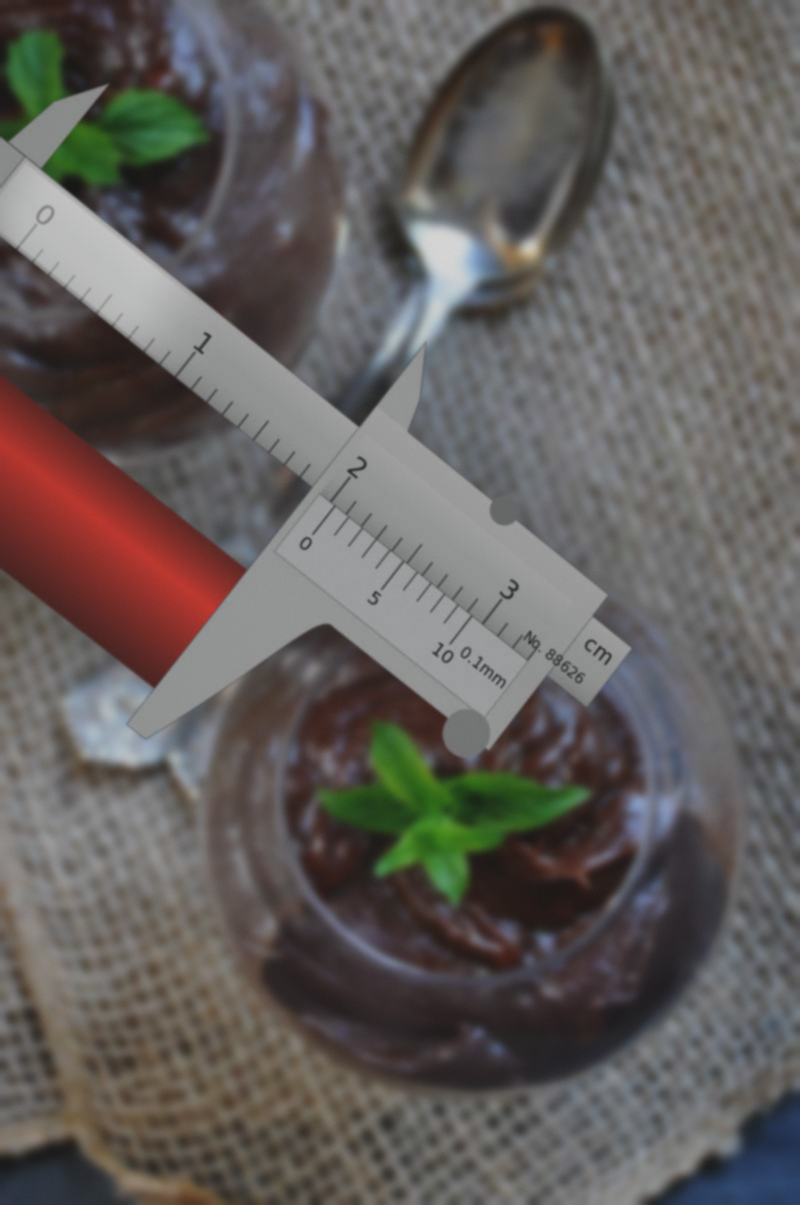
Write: **20.3** mm
